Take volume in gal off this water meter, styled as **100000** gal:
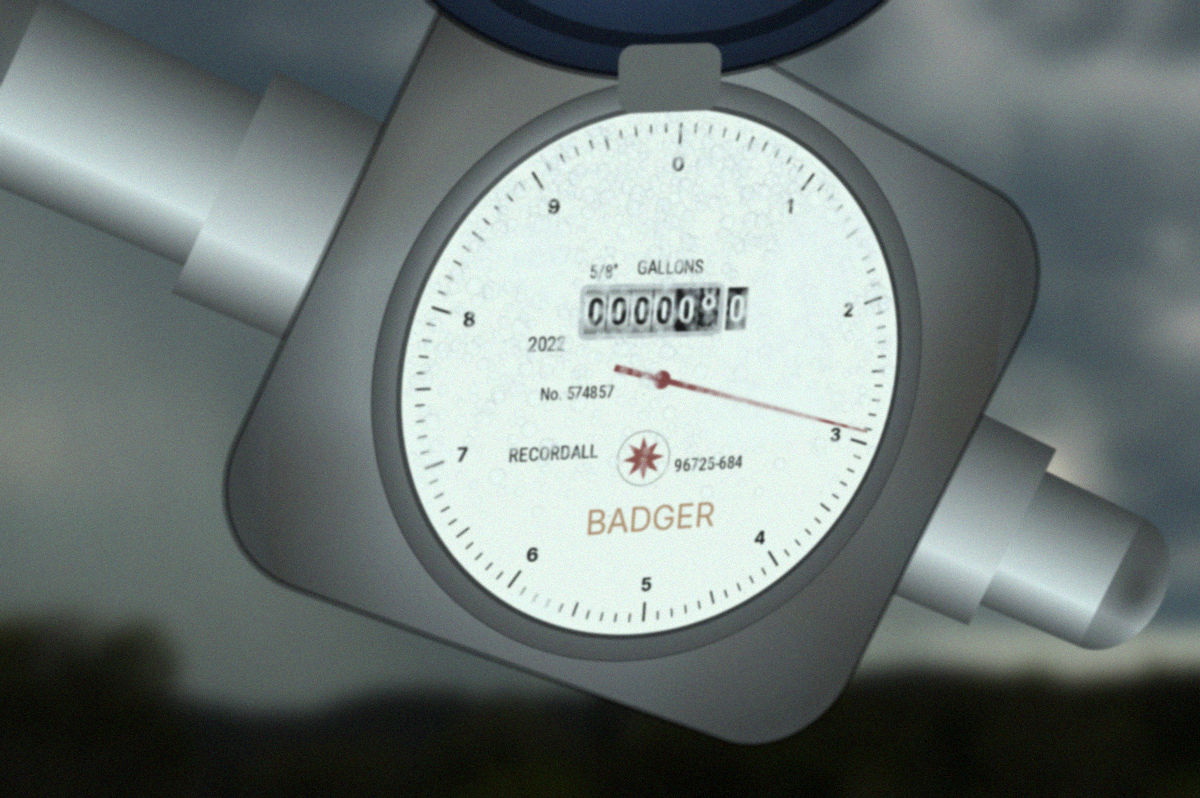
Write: **82.9** gal
